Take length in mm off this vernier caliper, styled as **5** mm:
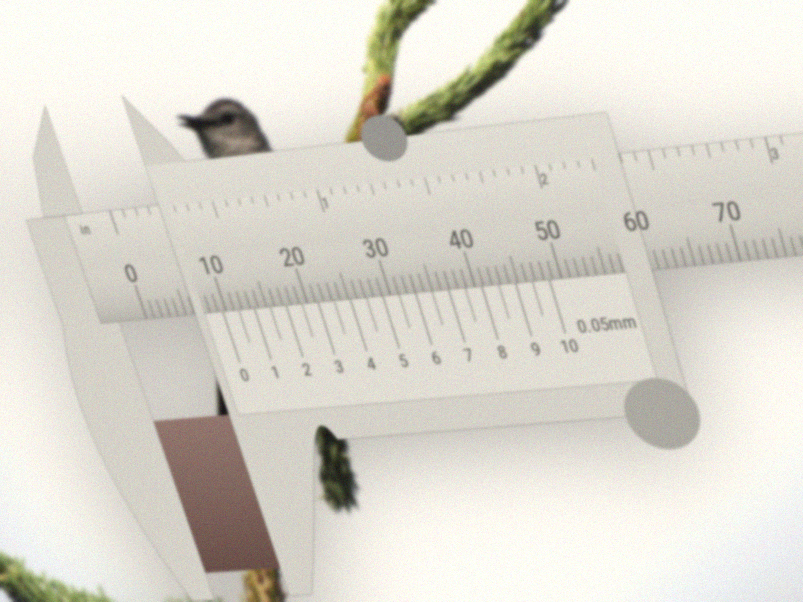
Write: **9.6** mm
